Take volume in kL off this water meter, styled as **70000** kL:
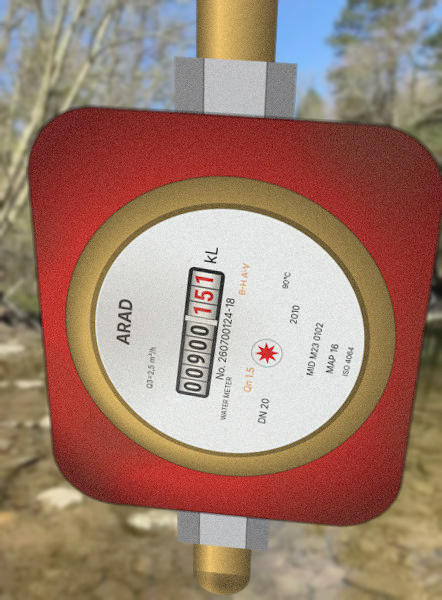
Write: **900.151** kL
